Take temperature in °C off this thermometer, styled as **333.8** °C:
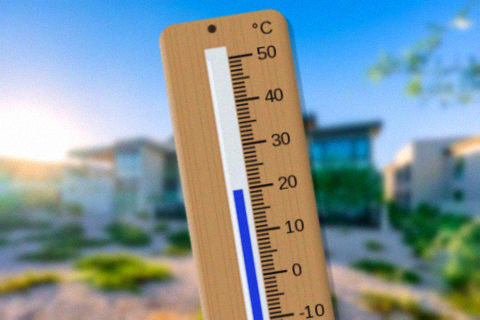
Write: **20** °C
